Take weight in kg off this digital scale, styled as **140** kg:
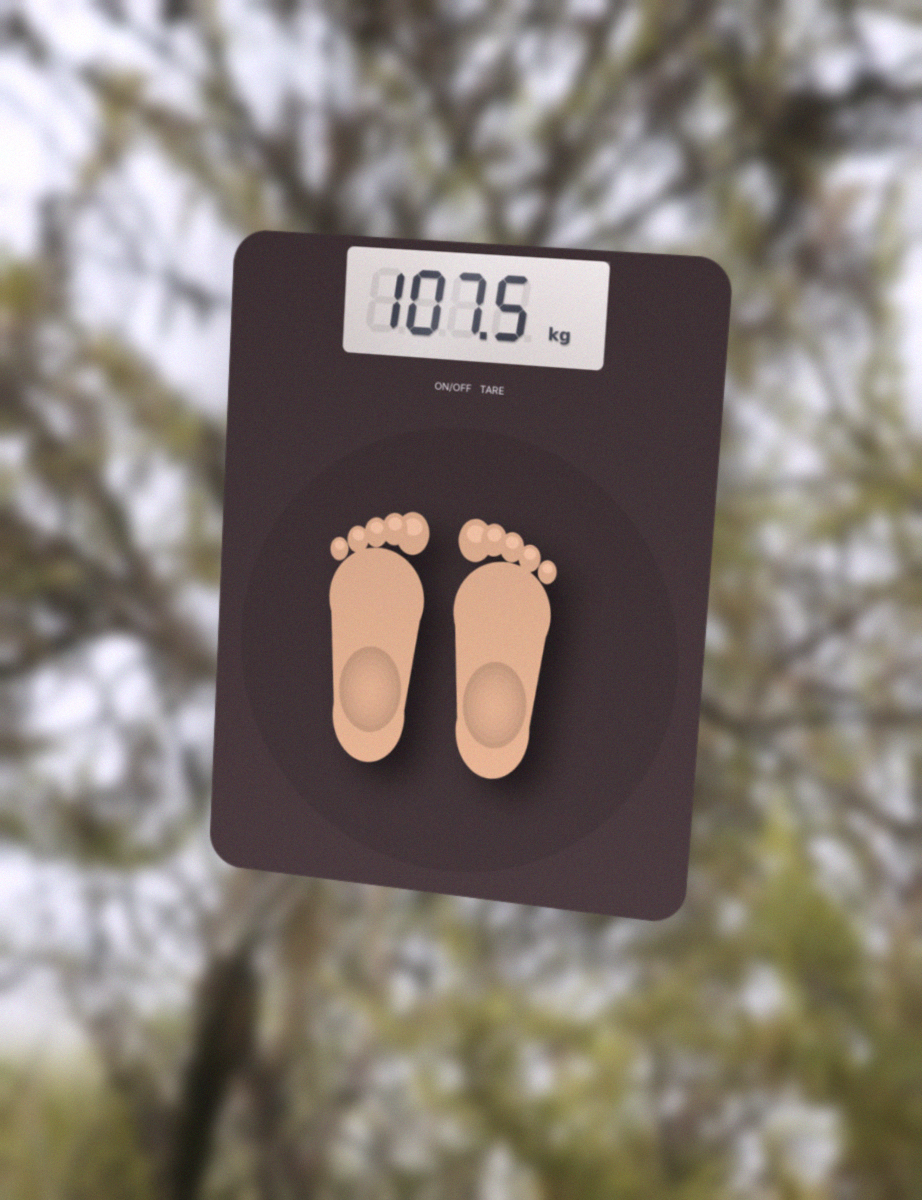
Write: **107.5** kg
